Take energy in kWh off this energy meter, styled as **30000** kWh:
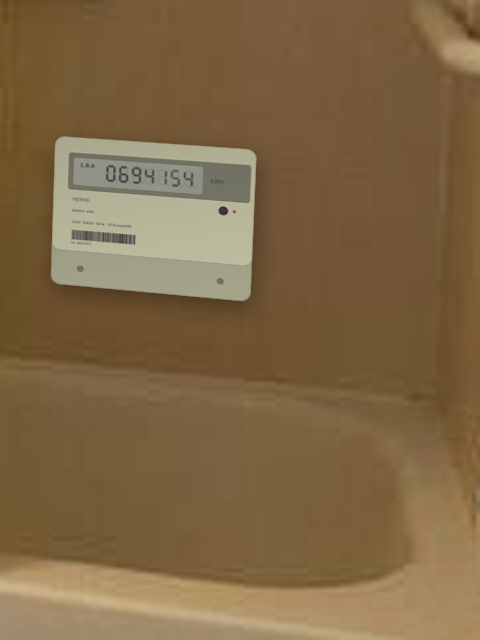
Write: **694154** kWh
